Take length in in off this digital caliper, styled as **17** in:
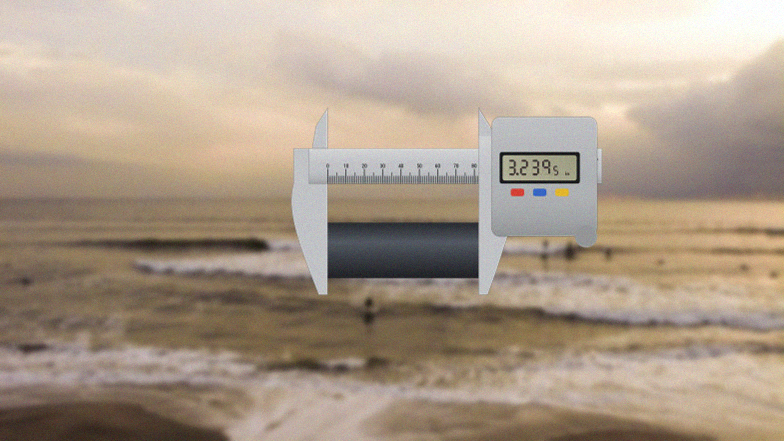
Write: **3.2395** in
